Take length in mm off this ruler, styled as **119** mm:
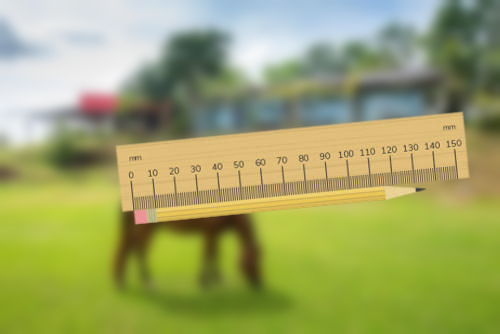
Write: **135** mm
